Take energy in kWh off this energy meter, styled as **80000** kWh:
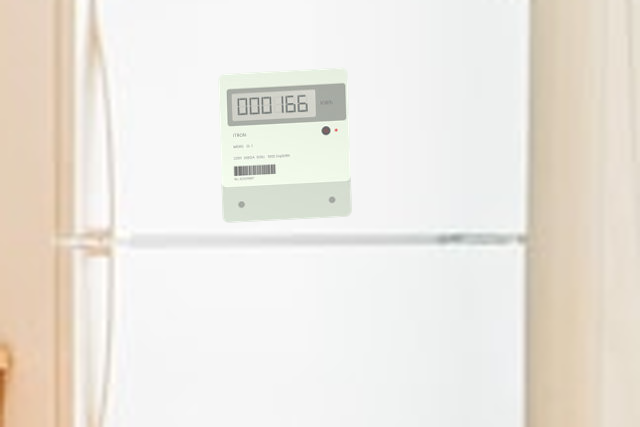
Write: **166** kWh
